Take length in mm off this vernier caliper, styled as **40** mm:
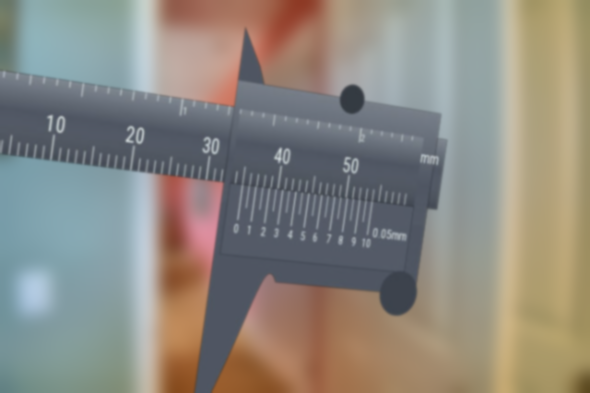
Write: **35.0** mm
